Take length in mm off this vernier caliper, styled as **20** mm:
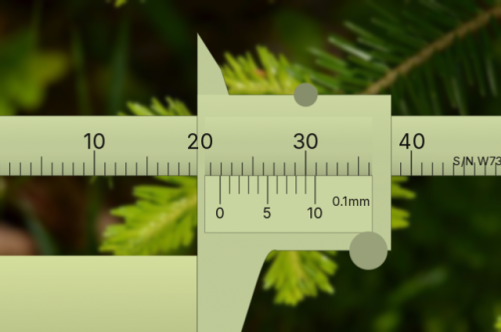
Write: **21.9** mm
